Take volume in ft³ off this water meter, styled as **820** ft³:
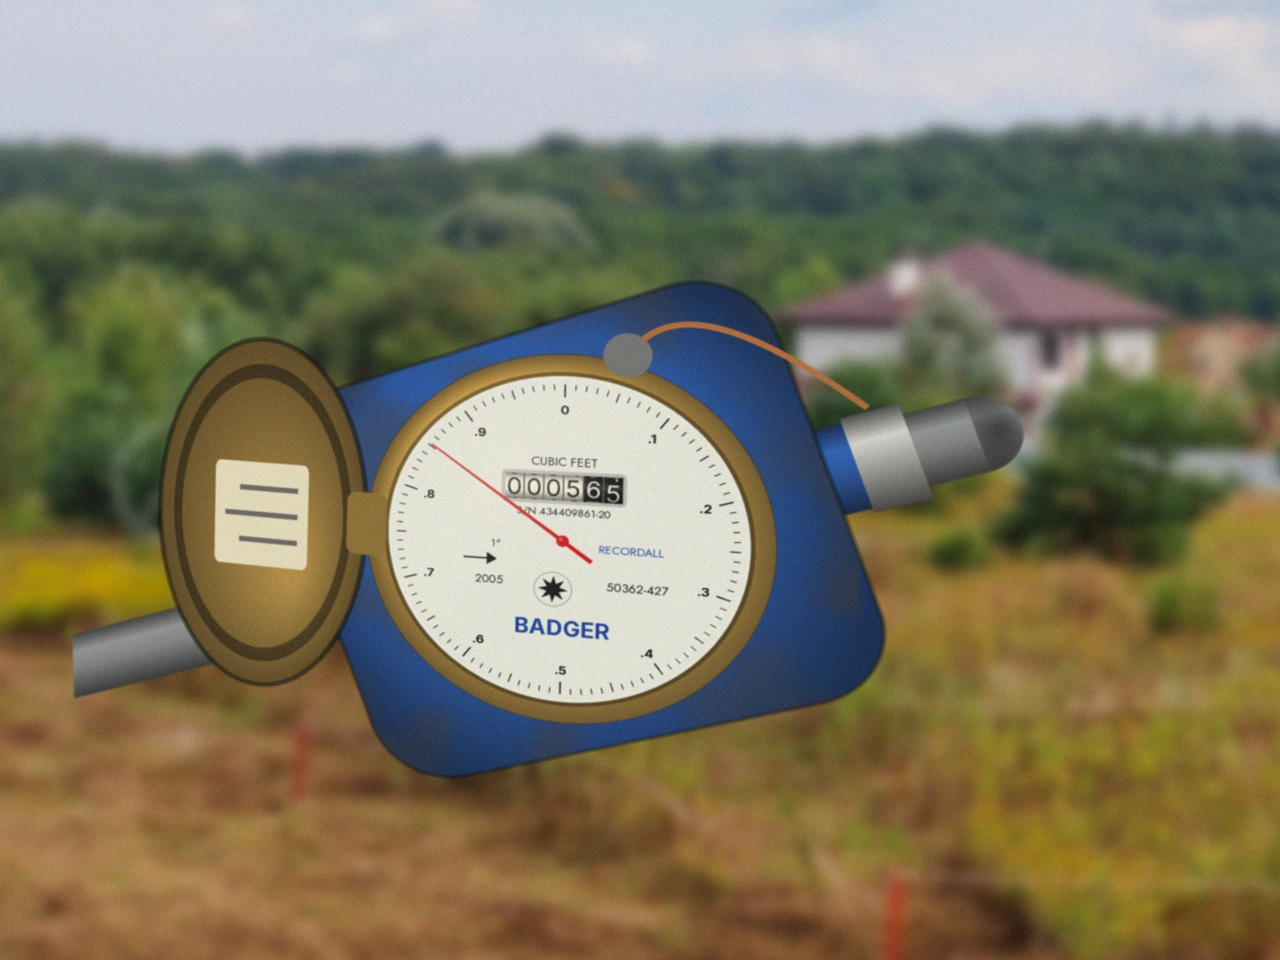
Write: **564.85** ft³
